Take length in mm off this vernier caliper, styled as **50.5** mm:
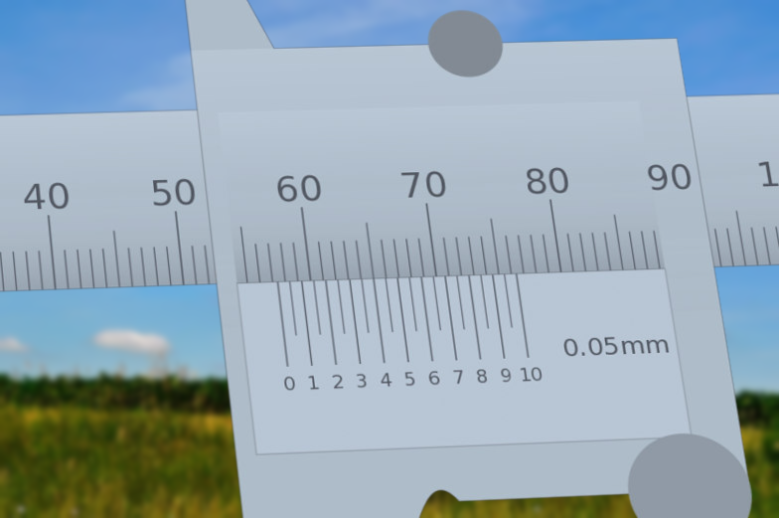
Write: **57.4** mm
